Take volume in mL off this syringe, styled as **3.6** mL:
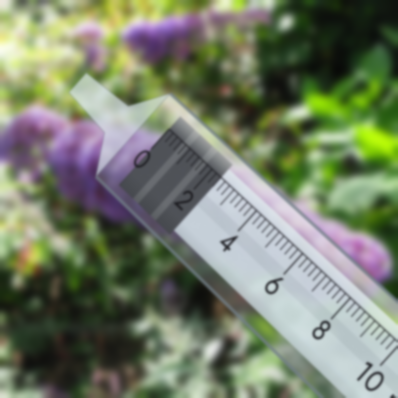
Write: **0** mL
